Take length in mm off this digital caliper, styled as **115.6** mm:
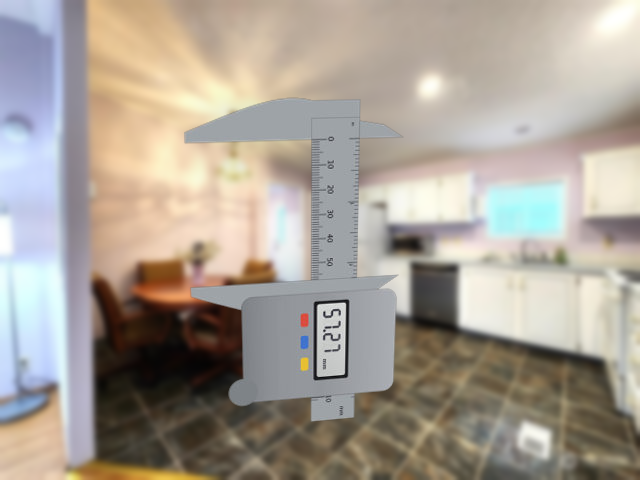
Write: **57.27** mm
